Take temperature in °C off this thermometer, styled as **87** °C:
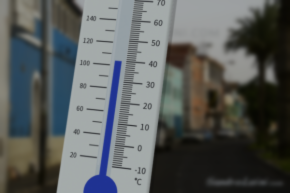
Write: **40** °C
